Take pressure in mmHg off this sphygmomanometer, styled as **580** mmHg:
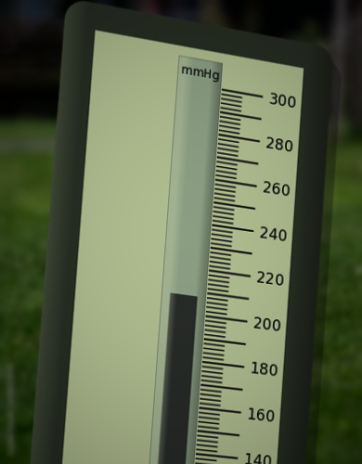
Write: **208** mmHg
